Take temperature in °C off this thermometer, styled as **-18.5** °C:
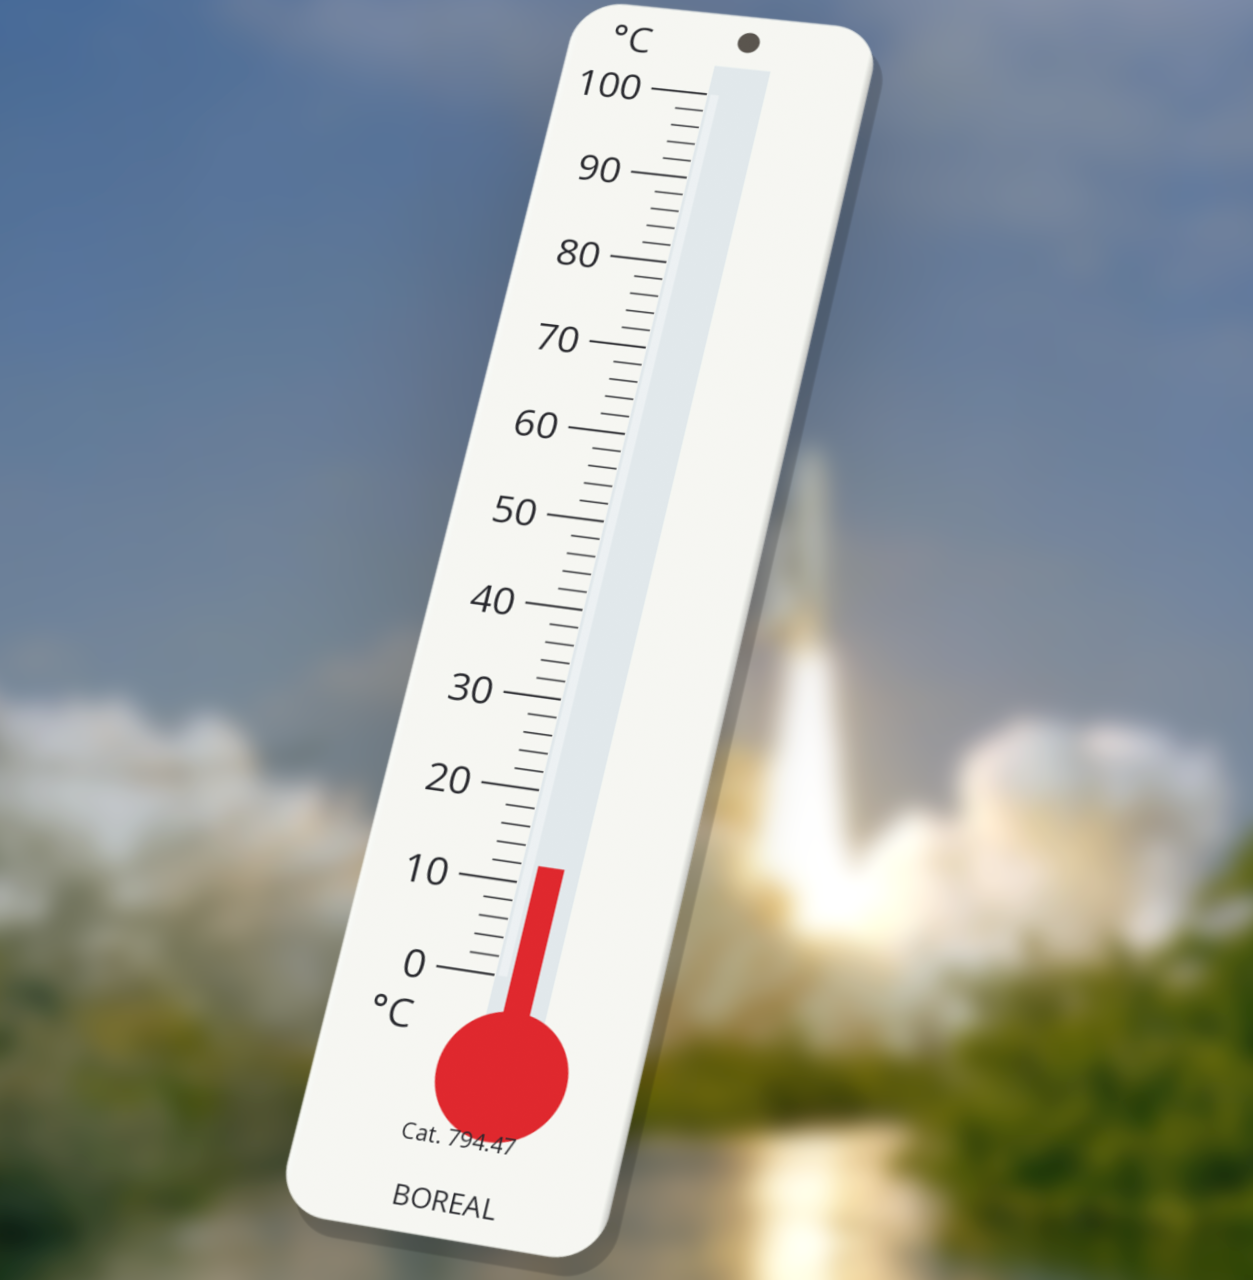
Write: **12** °C
